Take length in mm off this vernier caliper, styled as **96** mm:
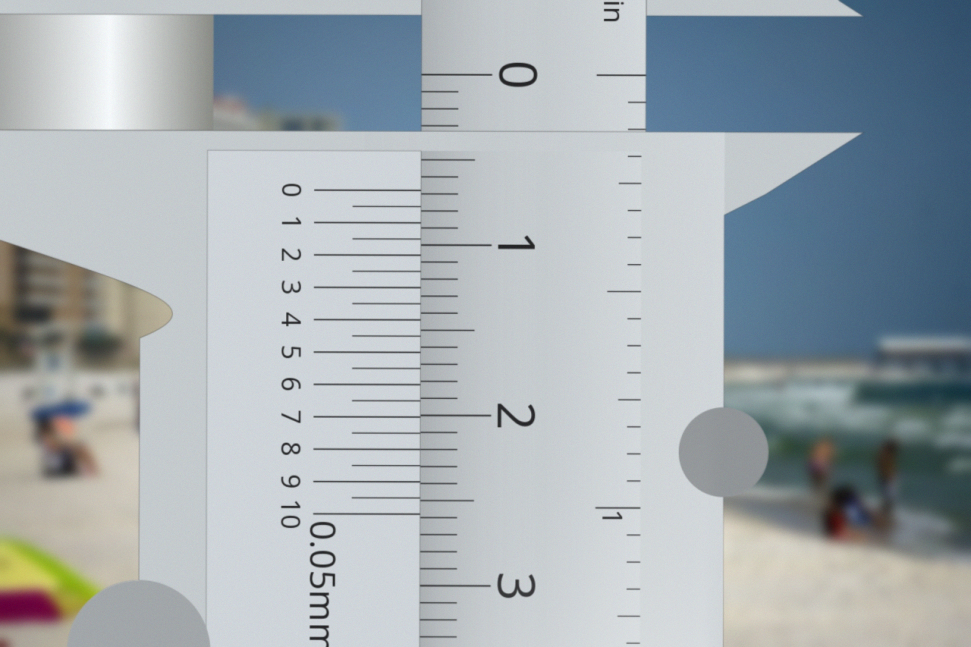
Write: **6.8** mm
